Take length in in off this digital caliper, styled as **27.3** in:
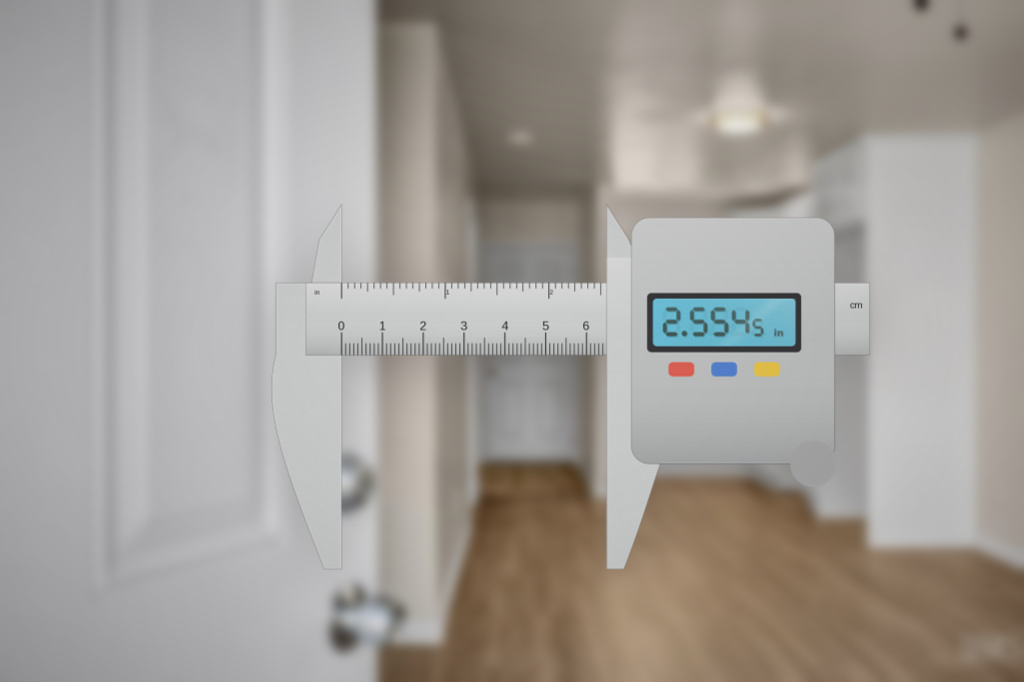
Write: **2.5545** in
